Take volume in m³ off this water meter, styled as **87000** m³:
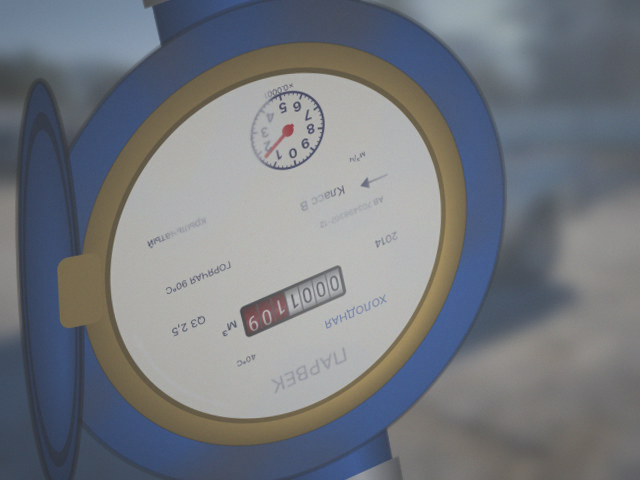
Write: **1.1091** m³
